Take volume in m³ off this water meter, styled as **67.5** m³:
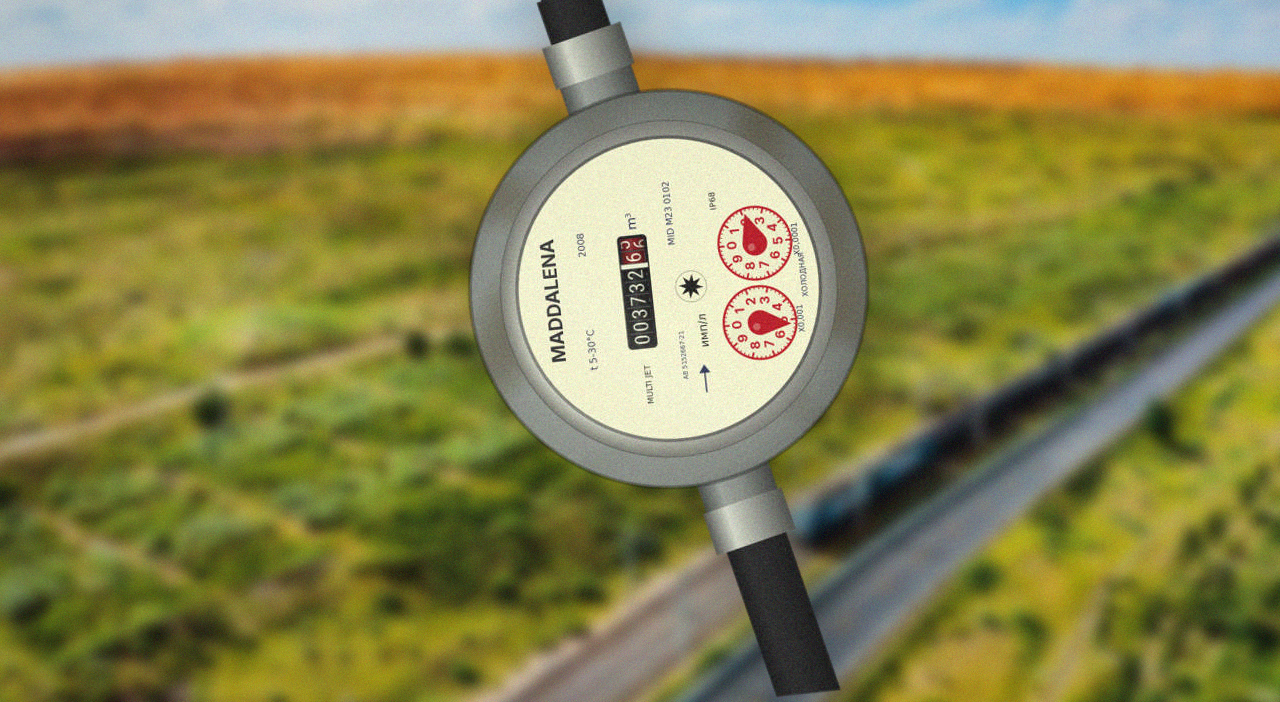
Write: **3732.6552** m³
